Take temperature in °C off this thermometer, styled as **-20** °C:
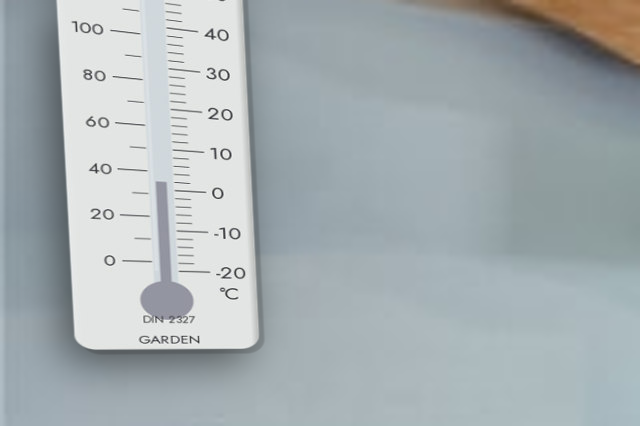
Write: **2** °C
